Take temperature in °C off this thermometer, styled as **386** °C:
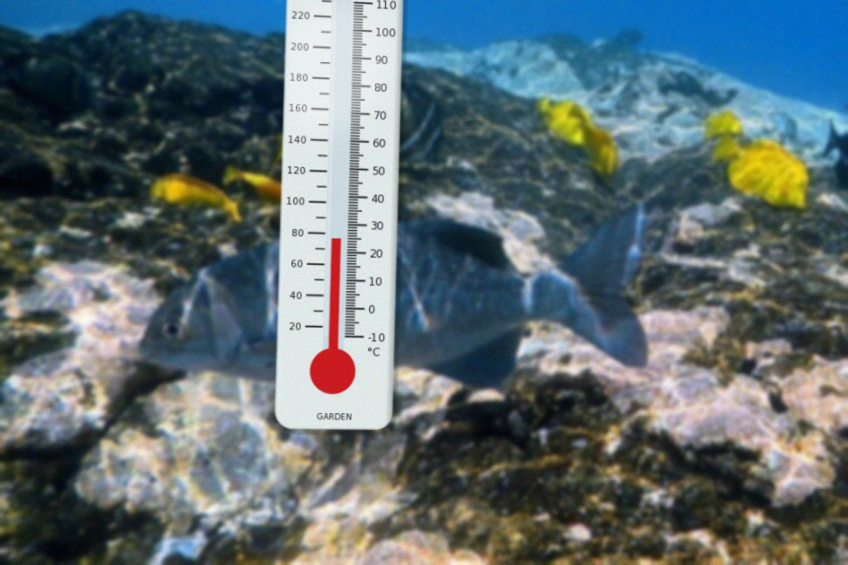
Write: **25** °C
